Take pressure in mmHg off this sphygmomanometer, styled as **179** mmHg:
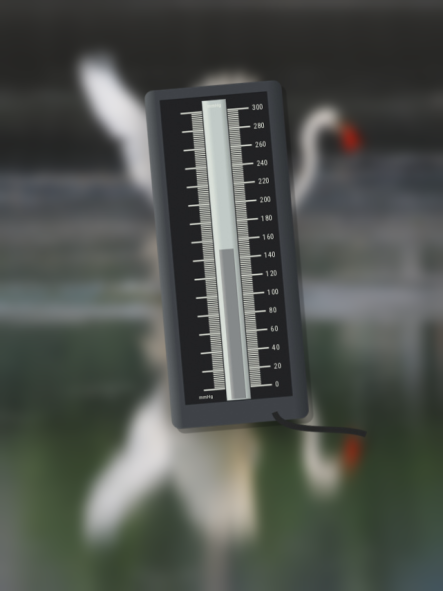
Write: **150** mmHg
